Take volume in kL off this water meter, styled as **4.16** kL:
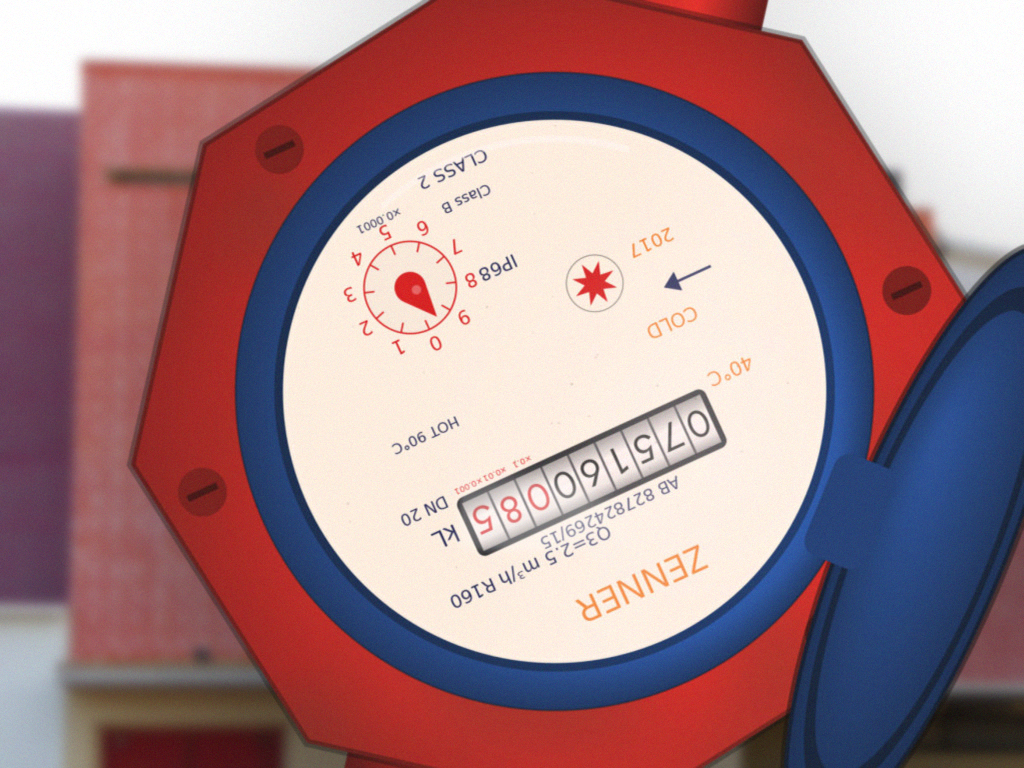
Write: **75160.0849** kL
